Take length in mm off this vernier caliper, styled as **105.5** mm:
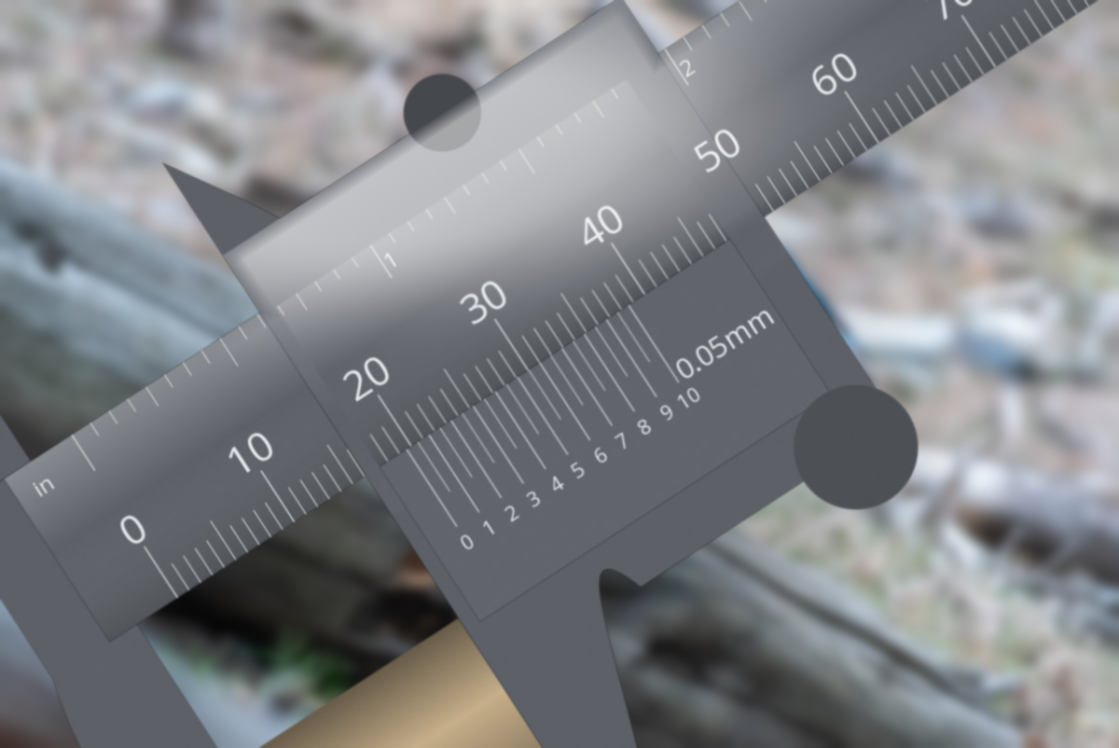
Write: **19.6** mm
